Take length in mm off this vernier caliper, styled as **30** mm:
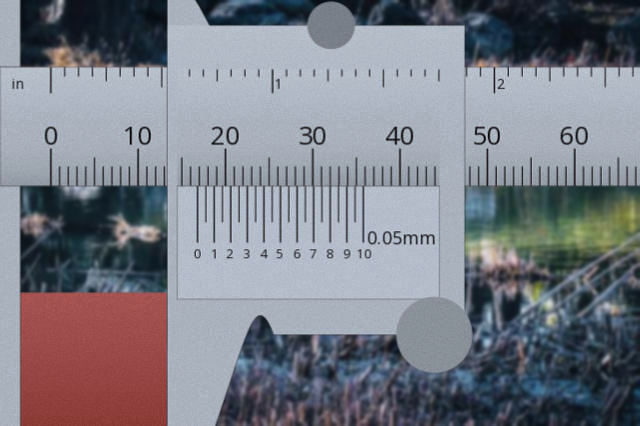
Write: **16.8** mm
